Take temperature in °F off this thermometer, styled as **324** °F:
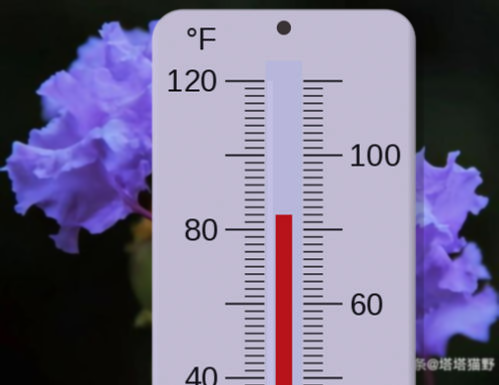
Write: **84** °F
